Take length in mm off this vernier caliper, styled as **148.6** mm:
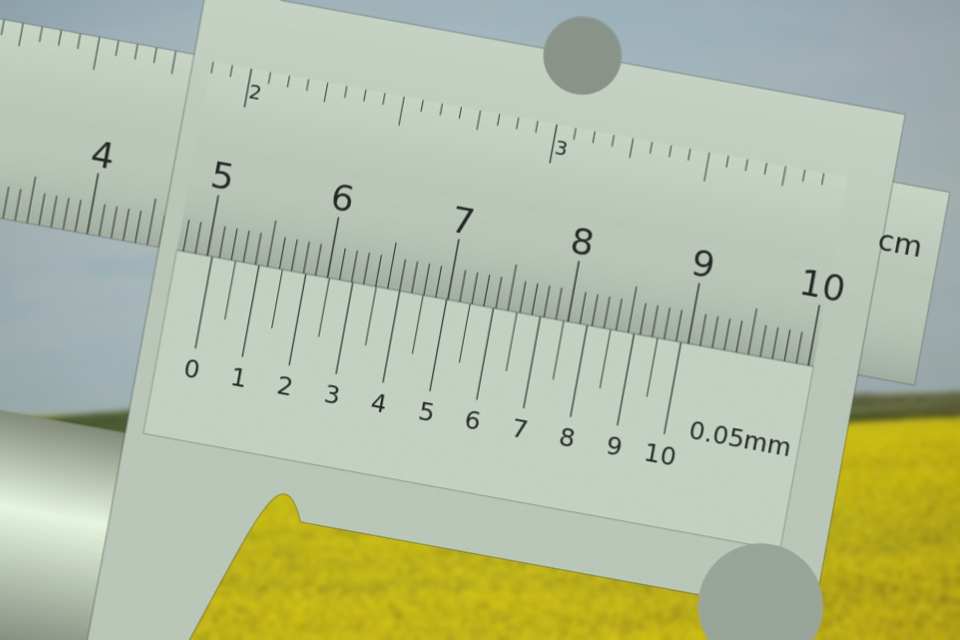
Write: **50.4** mm
